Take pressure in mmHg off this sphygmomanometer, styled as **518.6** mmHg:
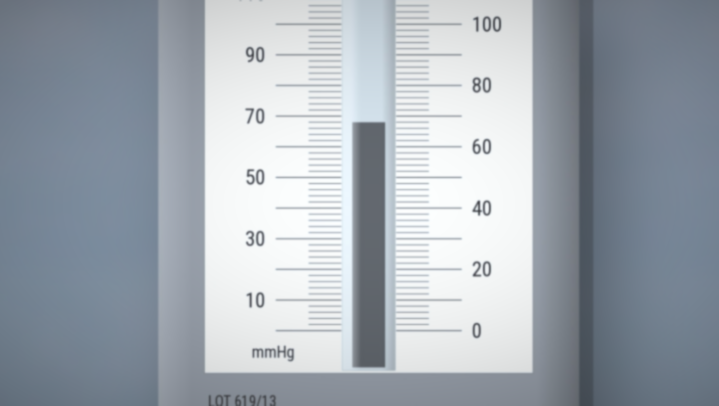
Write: **68** mmHg
